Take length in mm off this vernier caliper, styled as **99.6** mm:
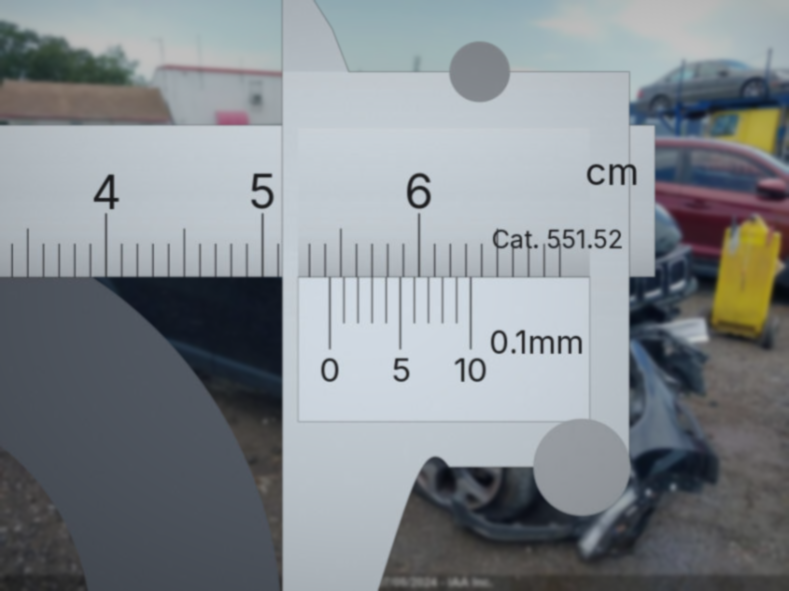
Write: **54.3** mm
